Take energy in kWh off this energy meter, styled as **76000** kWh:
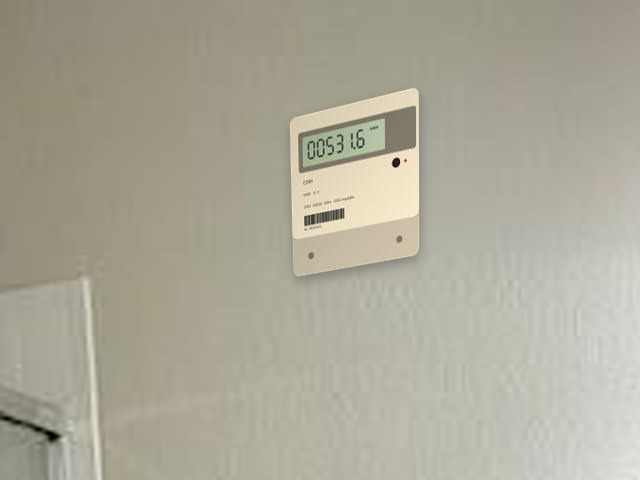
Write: **531.6** kWh
